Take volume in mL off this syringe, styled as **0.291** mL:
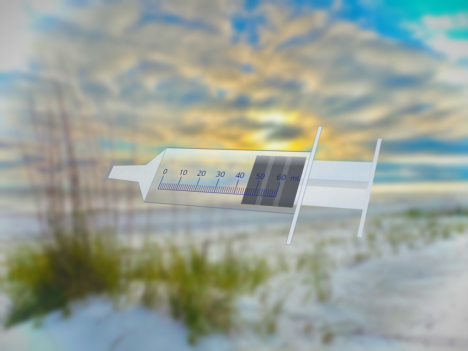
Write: **45** mL
